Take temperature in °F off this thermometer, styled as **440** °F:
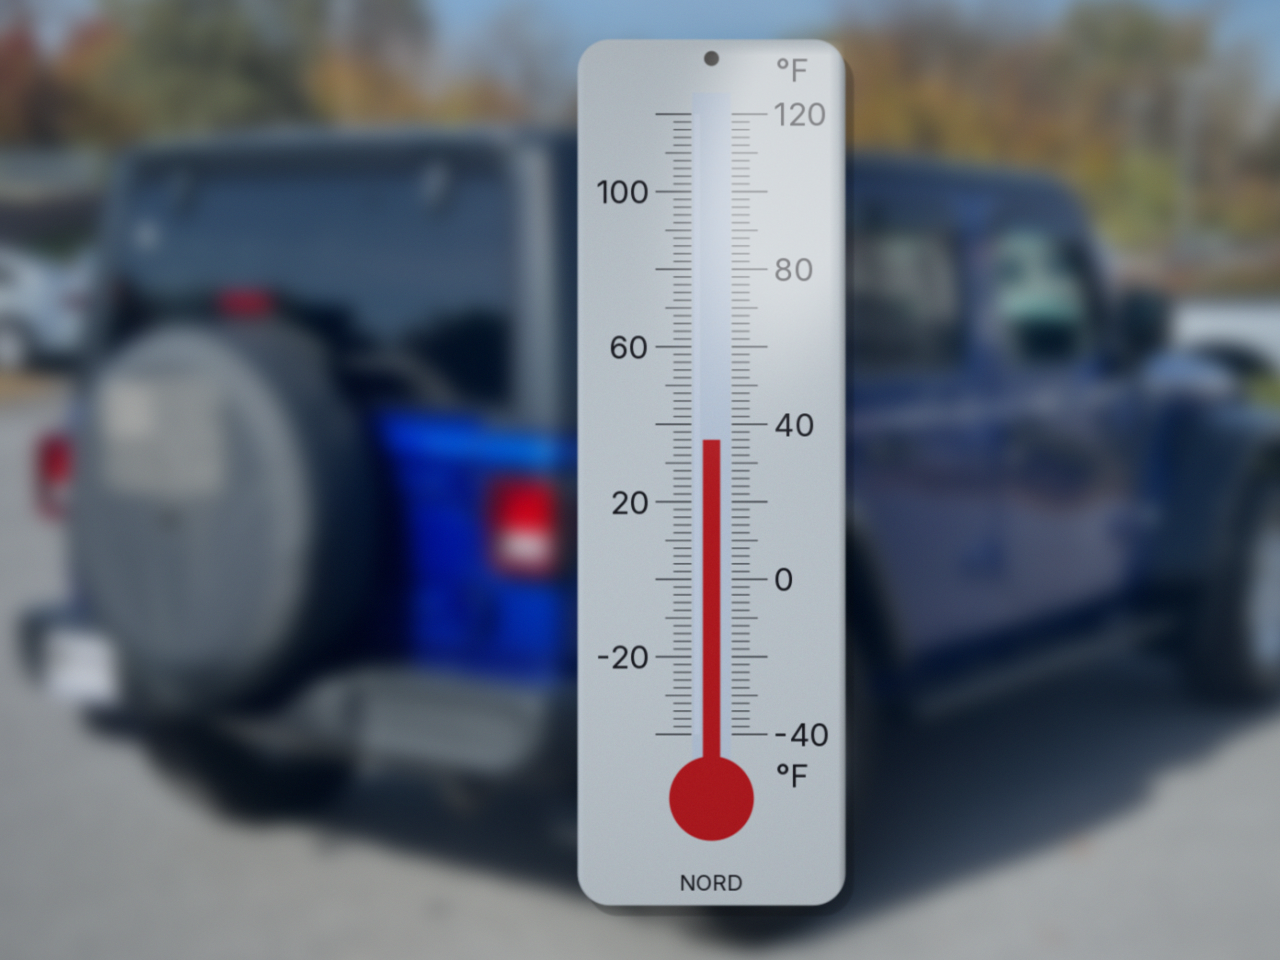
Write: **36** °F
